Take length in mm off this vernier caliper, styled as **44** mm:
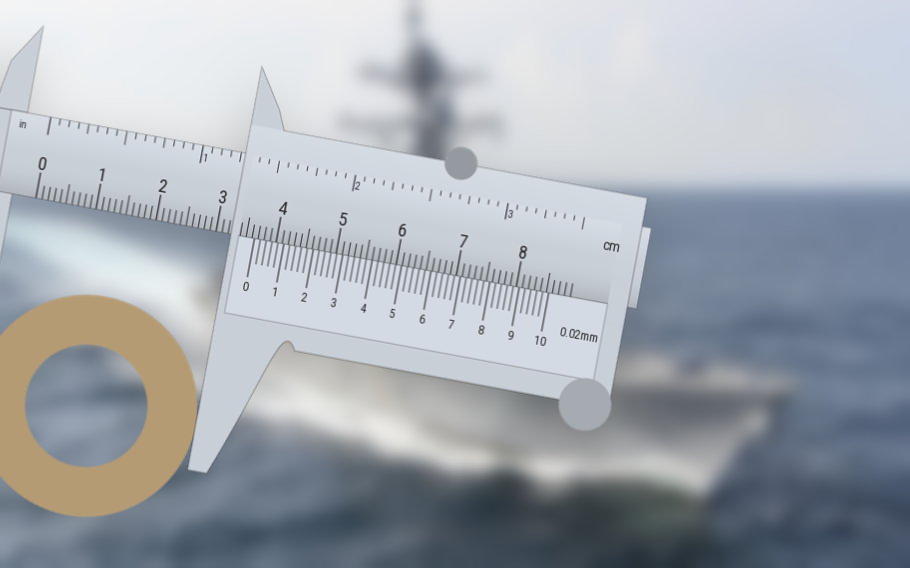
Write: **36.4** mm
